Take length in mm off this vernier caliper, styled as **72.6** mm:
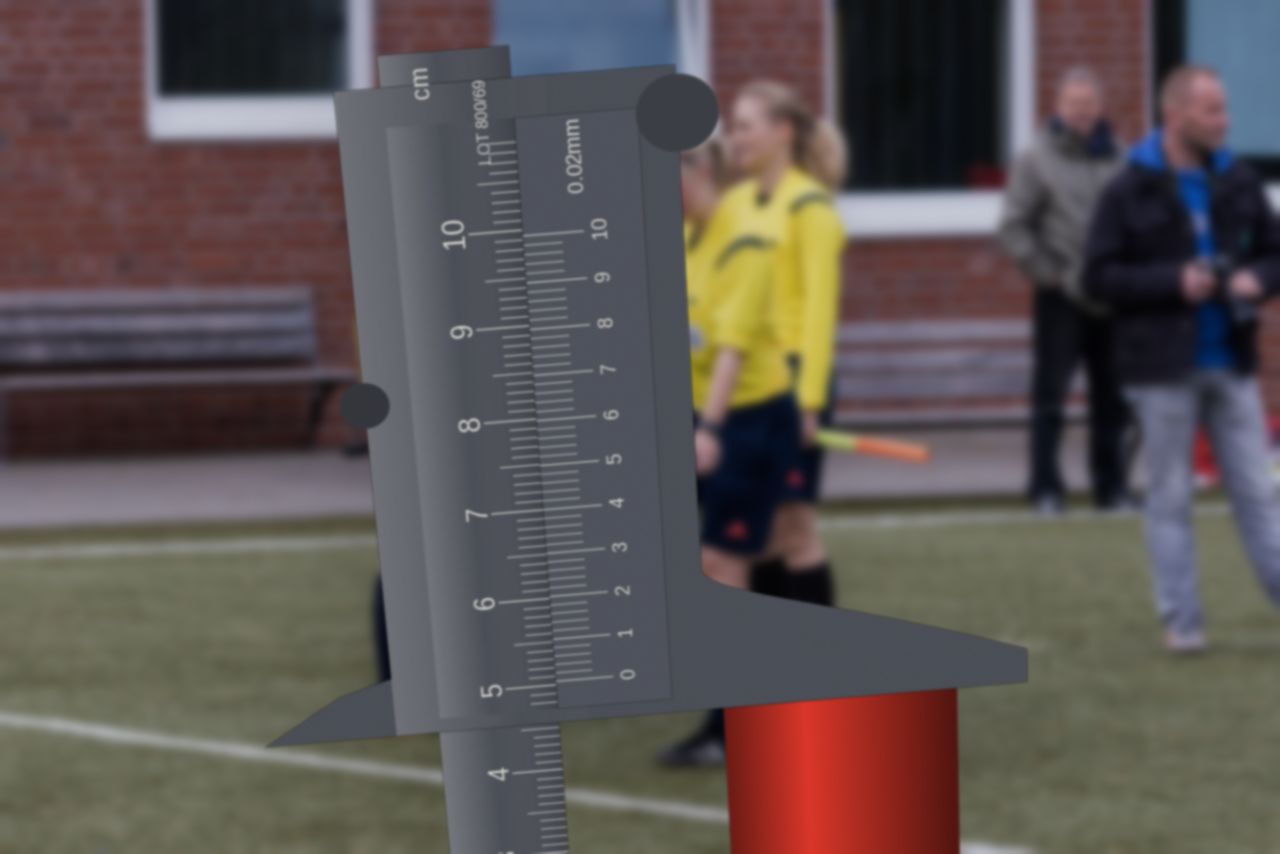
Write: **50.4** mm
